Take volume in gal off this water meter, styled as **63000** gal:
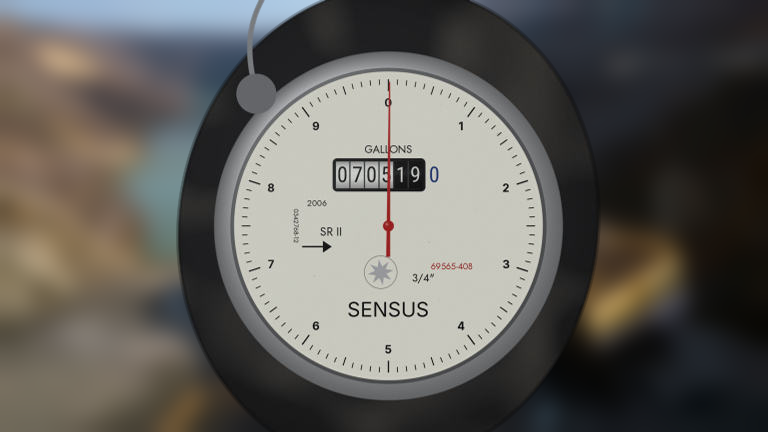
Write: **705190.0** gal
